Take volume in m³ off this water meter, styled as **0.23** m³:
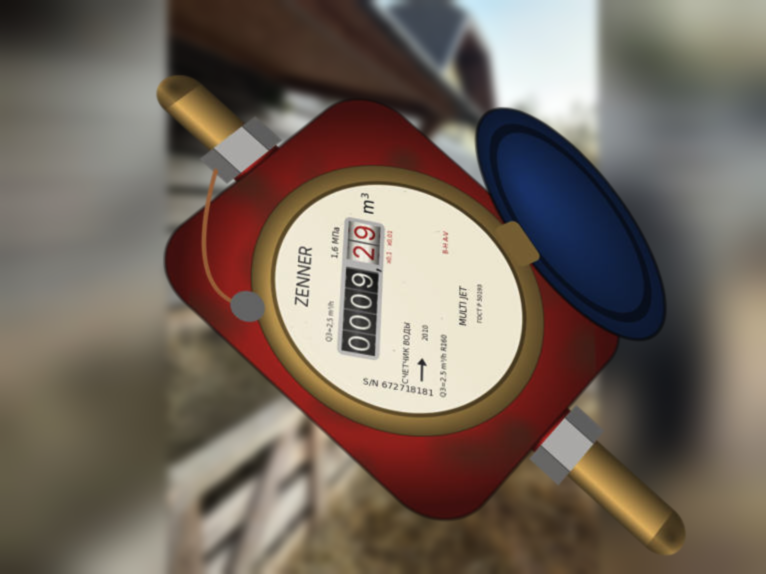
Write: **9.29** m³
